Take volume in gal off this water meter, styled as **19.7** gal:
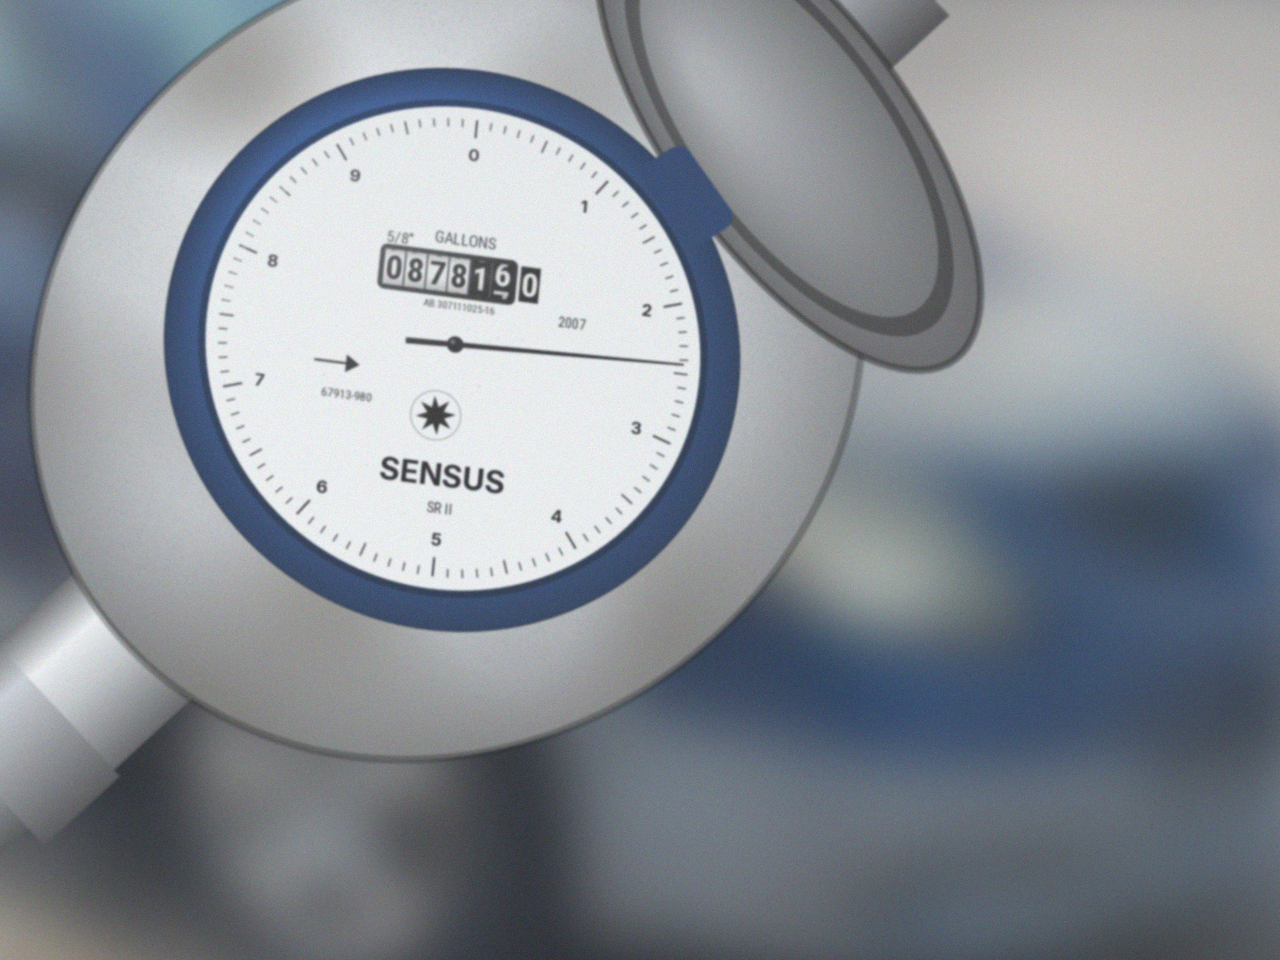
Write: **878162.4** gal
